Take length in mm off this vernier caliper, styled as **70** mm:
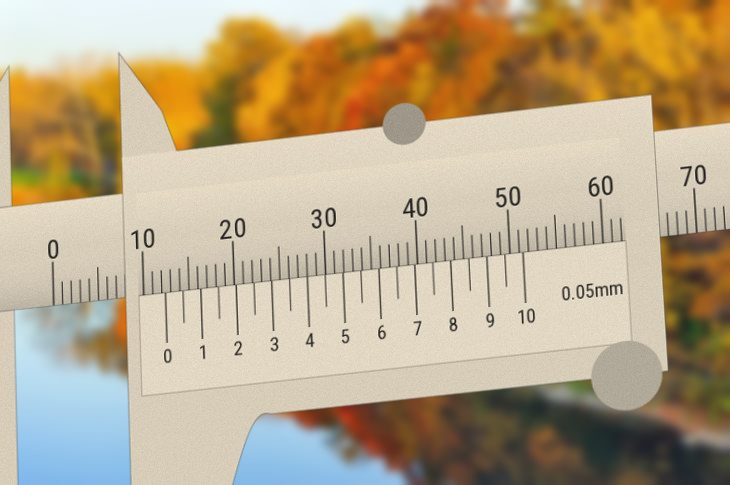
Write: **12.4** mm
